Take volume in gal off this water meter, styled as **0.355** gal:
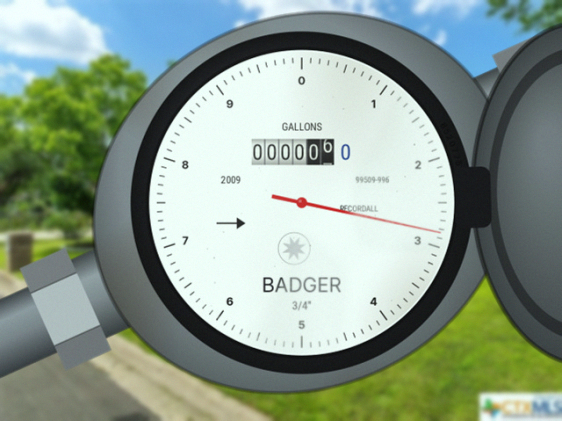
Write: **62.8** gal
